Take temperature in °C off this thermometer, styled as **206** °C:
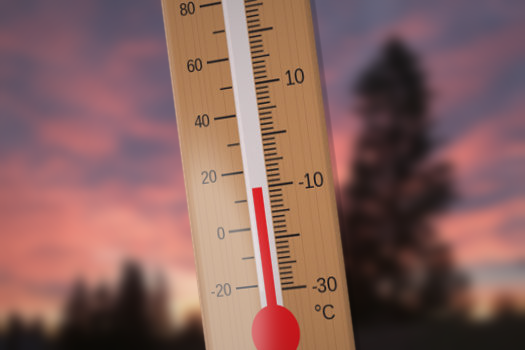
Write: **-10** °C
